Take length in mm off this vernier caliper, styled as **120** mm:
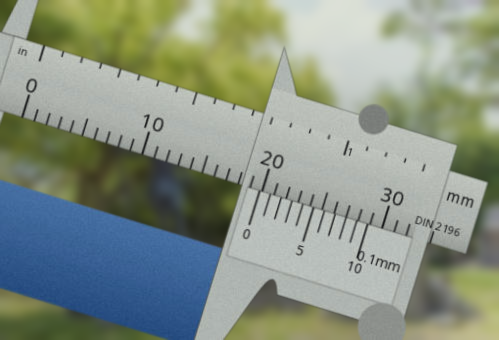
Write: **19.8** mm
